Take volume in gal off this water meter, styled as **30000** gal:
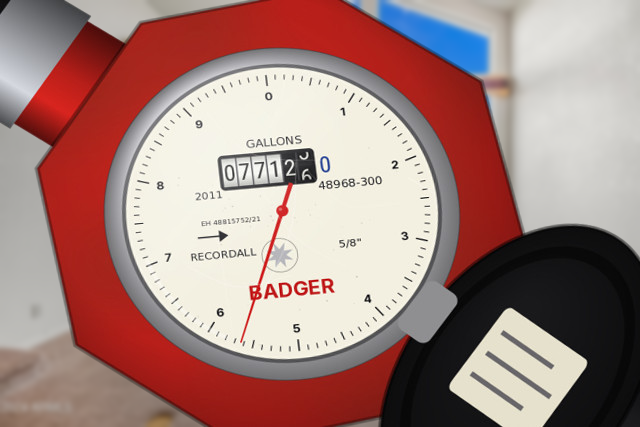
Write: **771255.6** gal
